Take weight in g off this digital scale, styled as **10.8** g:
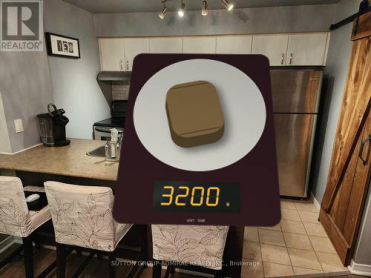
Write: **3200** g
